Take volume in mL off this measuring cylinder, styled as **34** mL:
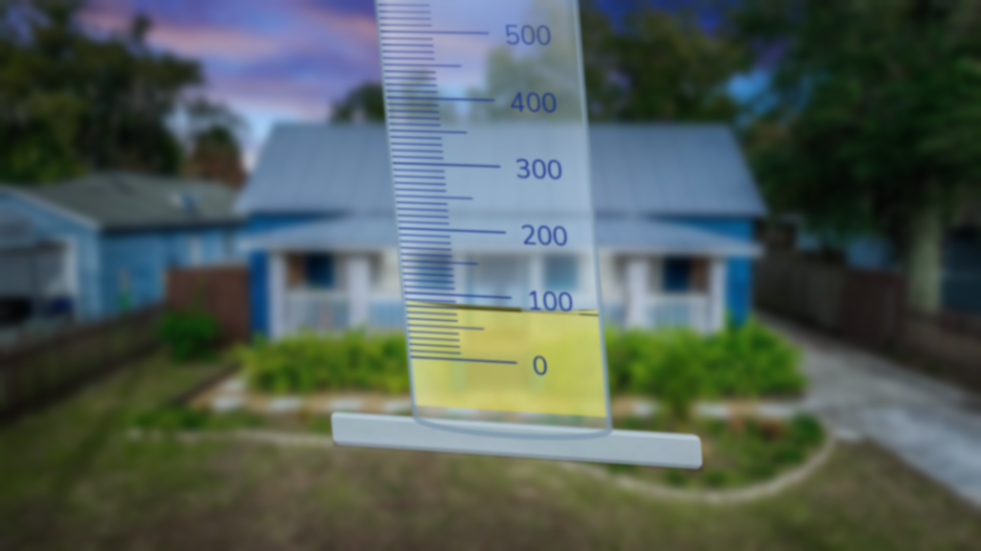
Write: **80** mL
